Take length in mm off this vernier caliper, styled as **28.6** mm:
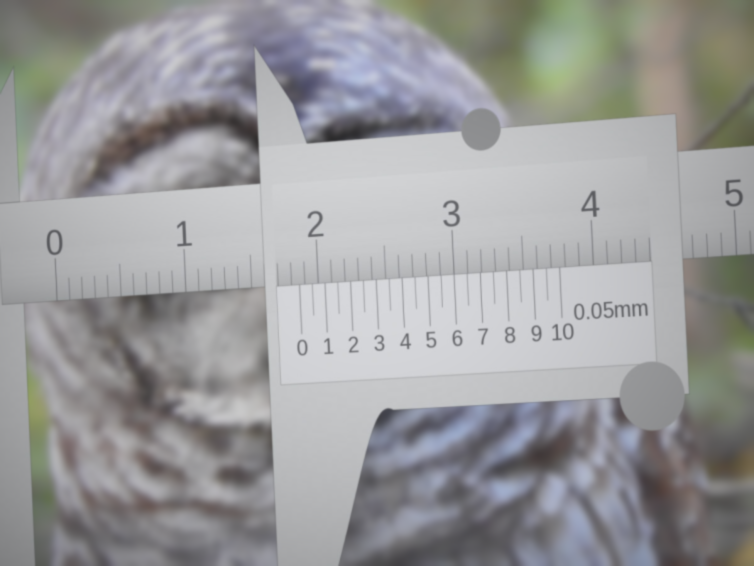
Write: **18.6** mm
